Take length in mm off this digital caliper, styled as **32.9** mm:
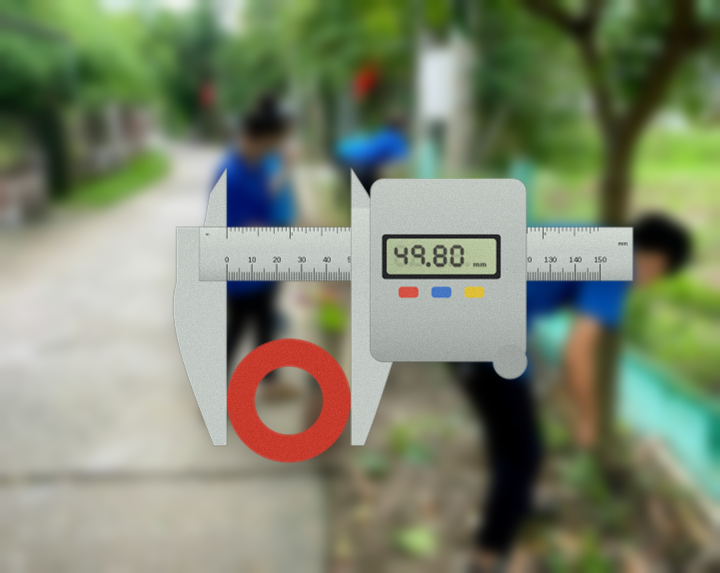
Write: **49.80** mm
